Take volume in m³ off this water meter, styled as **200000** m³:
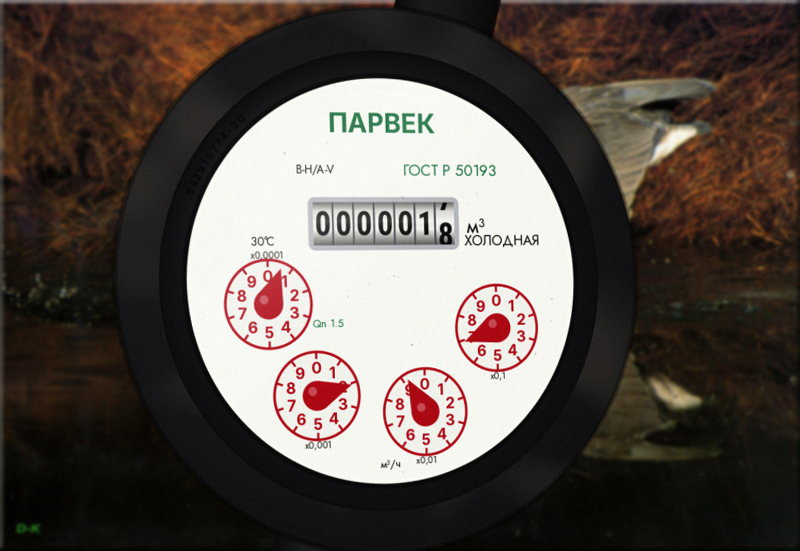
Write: **17.6920** m³
